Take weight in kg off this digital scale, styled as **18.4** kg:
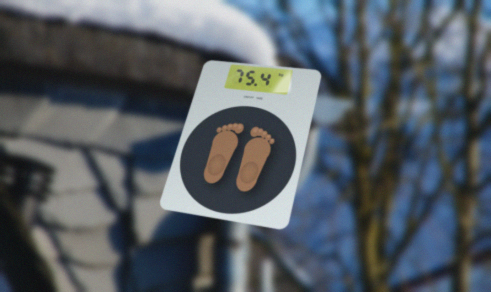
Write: **75.4** kg
